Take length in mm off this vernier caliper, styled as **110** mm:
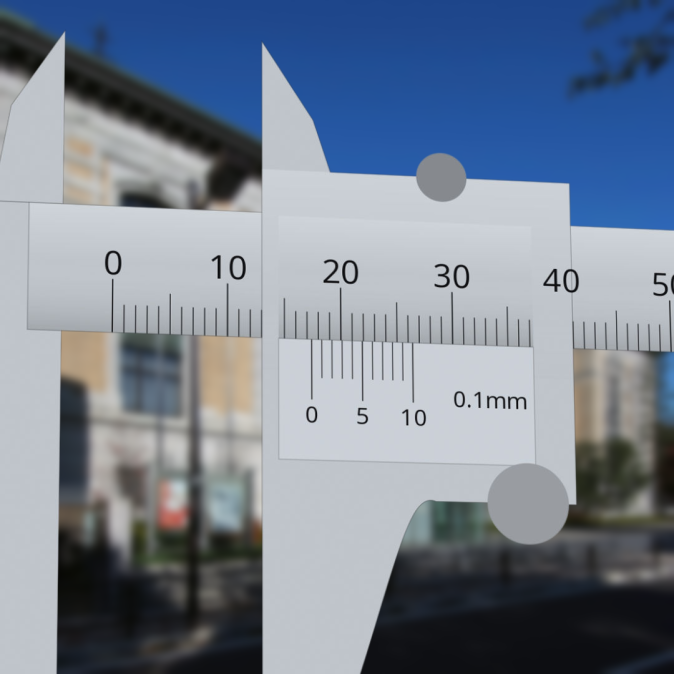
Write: **17.4** mm
